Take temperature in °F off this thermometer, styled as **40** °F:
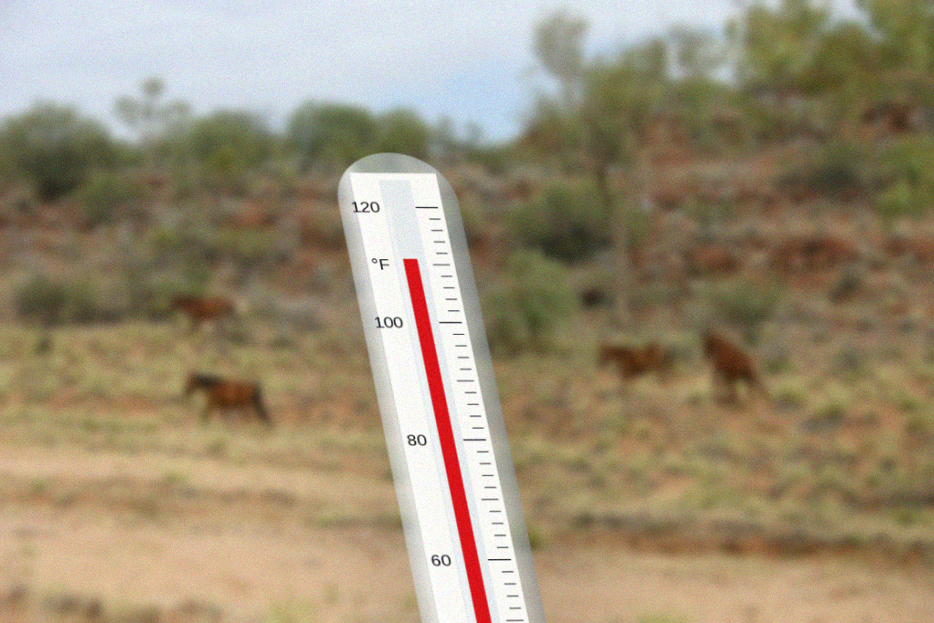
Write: **111** °F
